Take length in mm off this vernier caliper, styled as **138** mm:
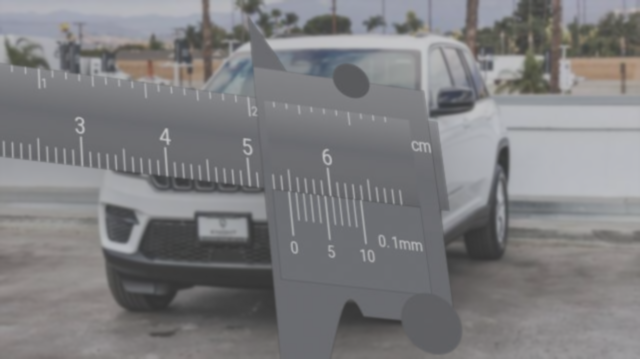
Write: **54.8** mm
